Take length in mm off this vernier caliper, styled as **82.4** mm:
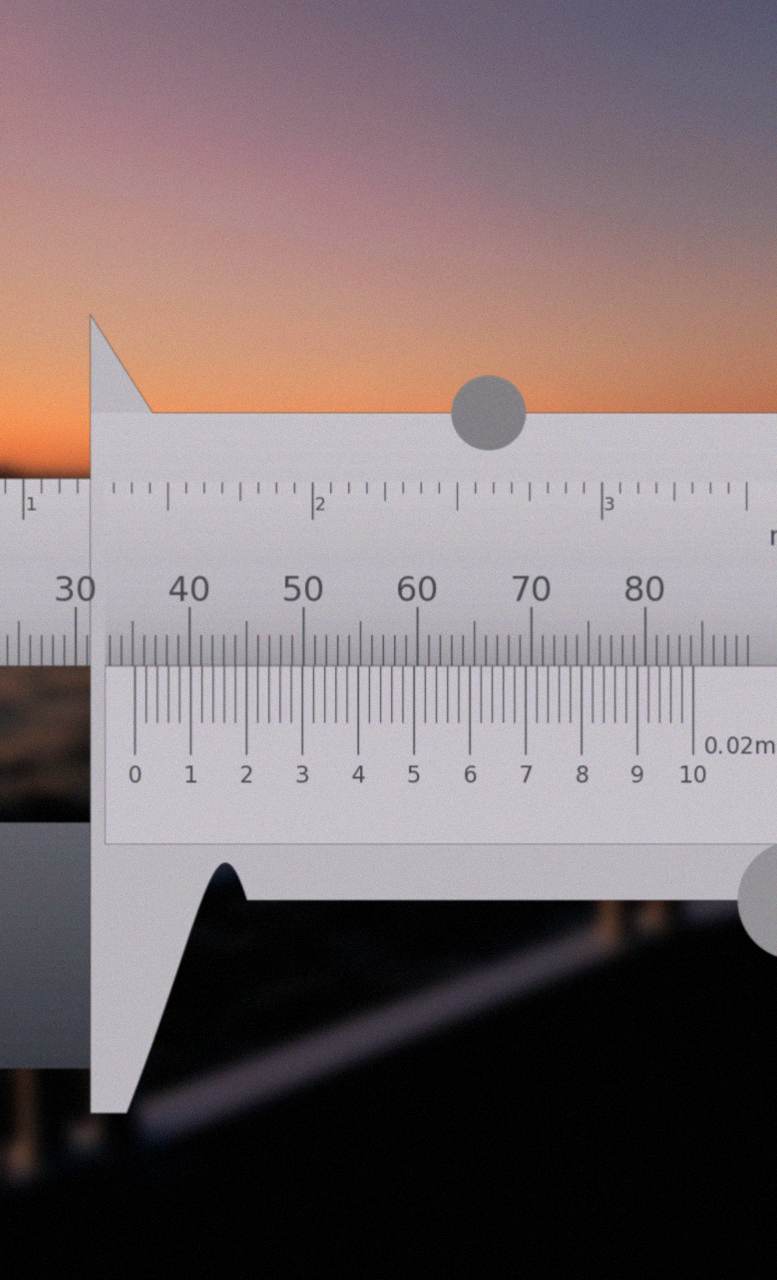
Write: **35.2** mm
